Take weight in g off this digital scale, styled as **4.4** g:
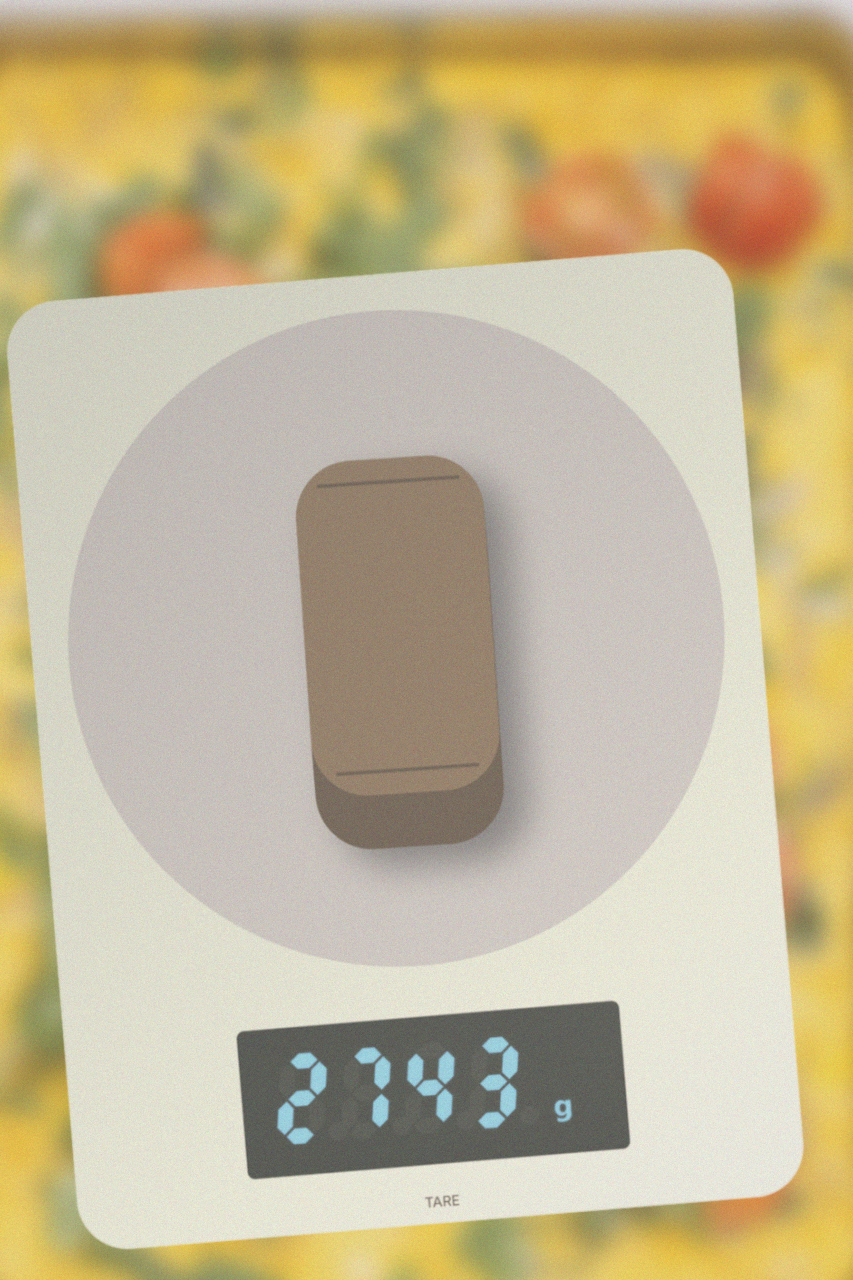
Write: **2743** g
